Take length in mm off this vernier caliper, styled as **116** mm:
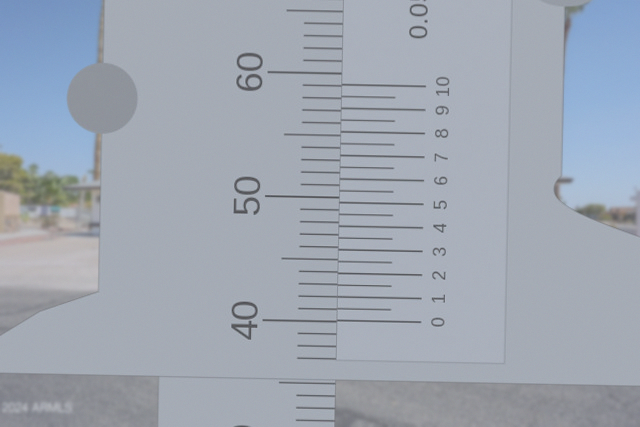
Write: **40.1** mm
